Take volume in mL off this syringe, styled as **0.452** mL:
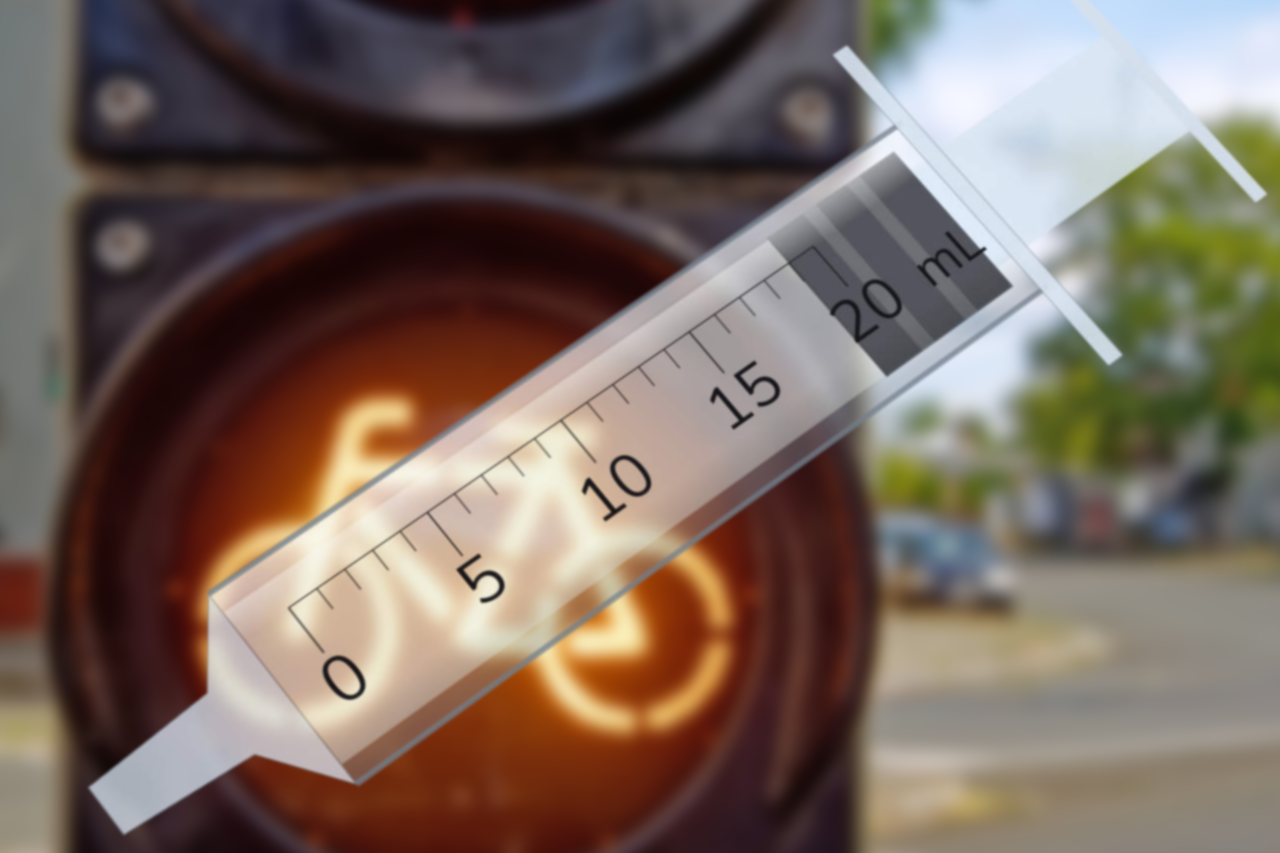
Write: **19** mL
